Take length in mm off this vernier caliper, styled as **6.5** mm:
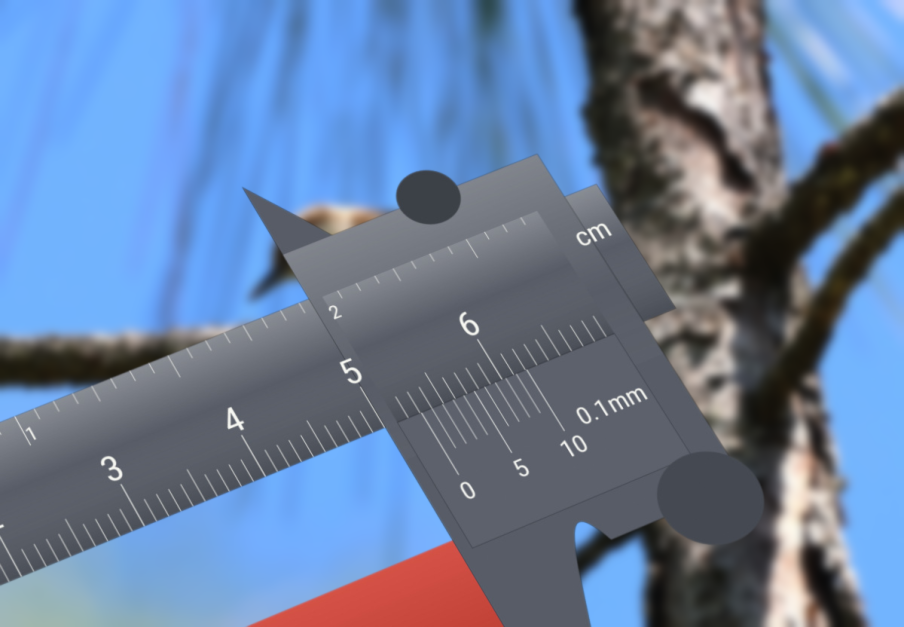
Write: **53.1** mm
